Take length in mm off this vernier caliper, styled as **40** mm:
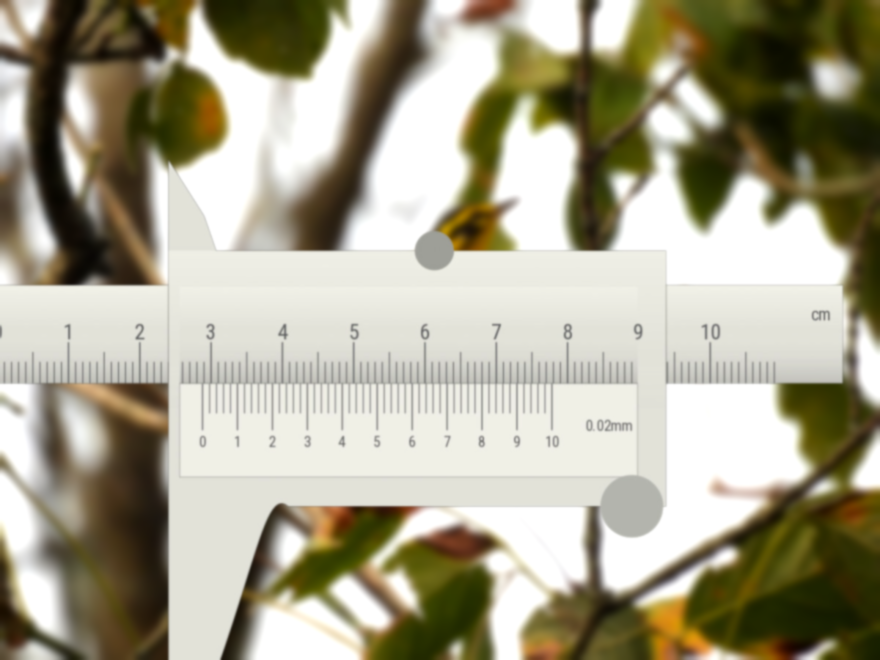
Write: **28.8** mm
